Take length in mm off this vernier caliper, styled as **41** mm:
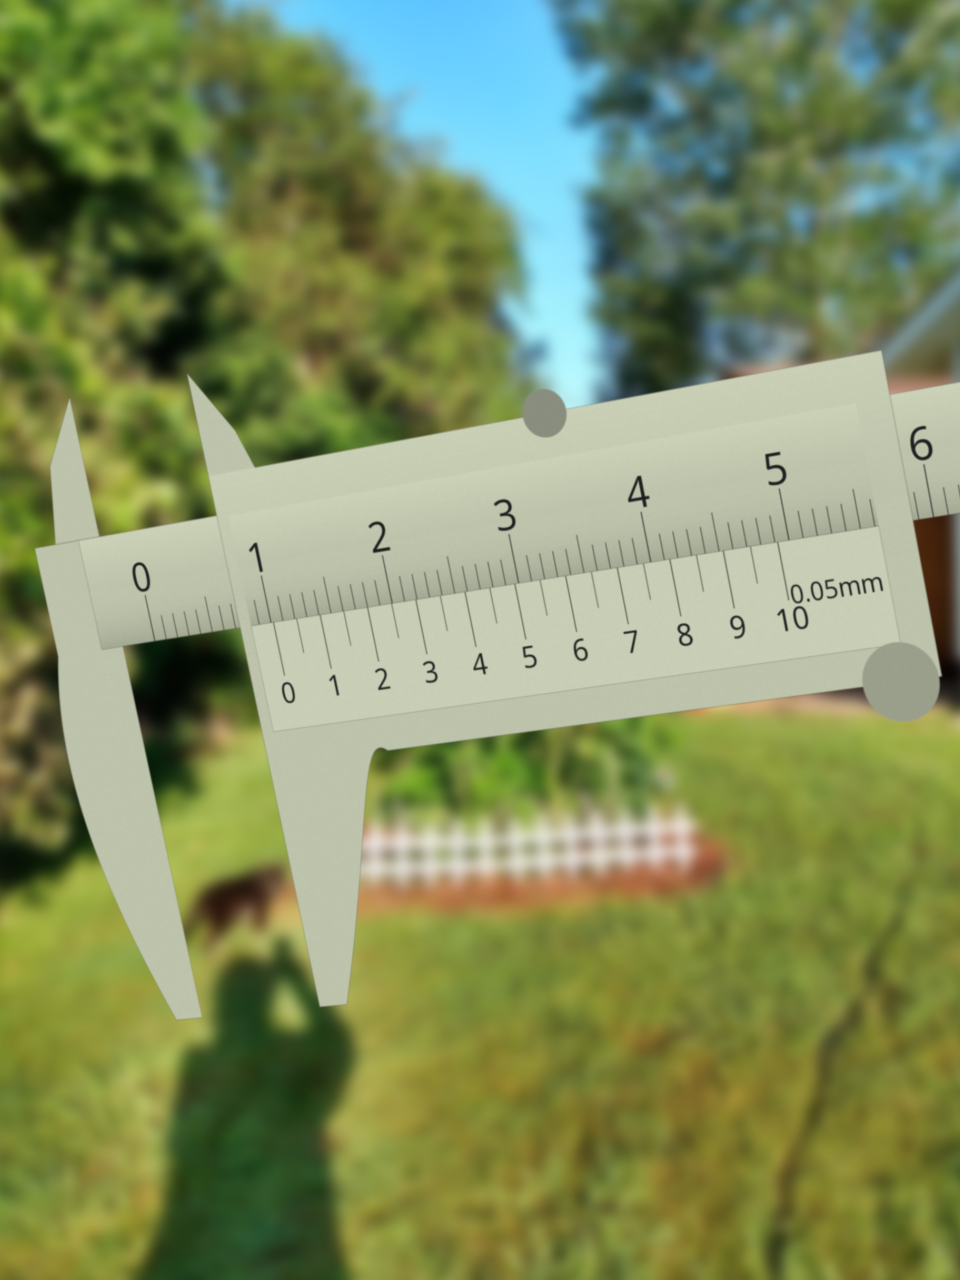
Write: **10.2** mm
